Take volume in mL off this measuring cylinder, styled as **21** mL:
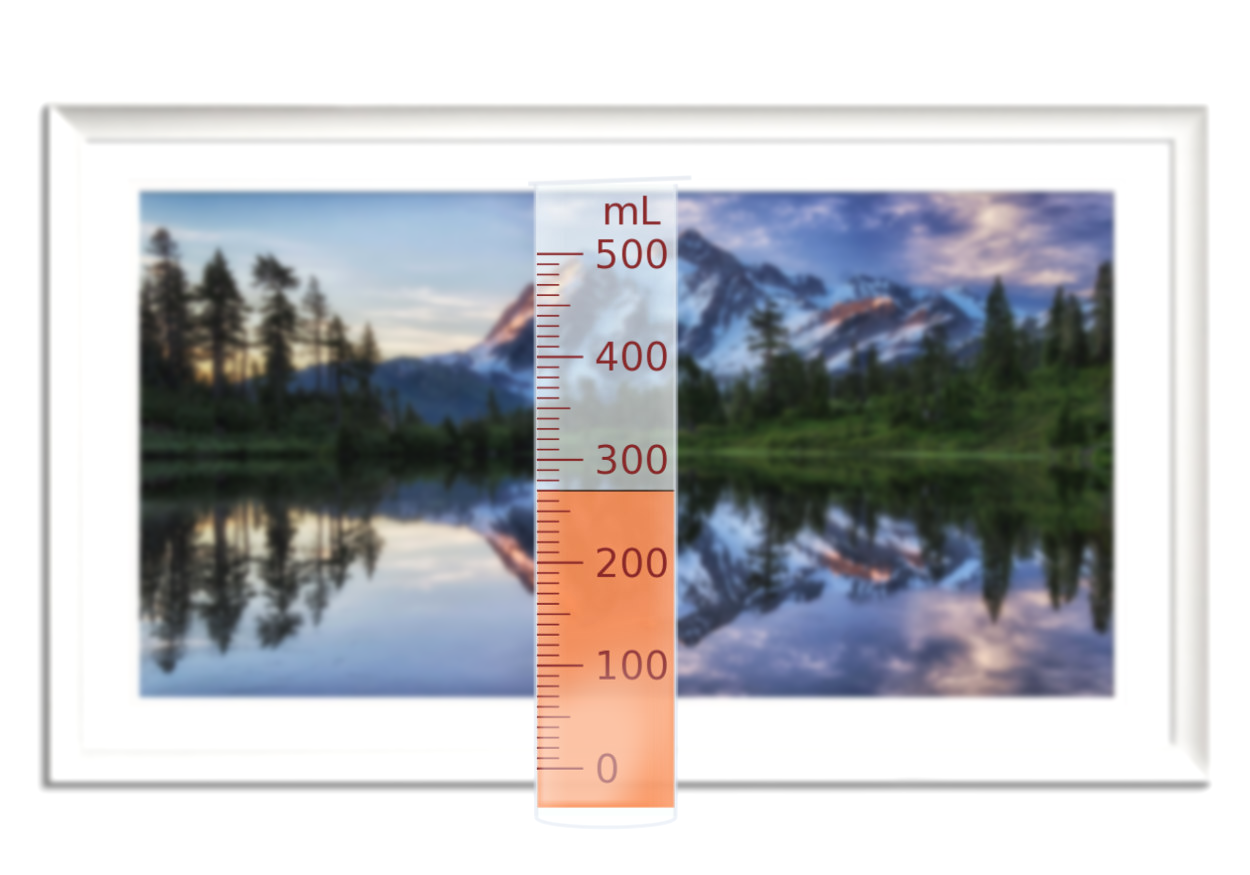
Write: **270** mL
